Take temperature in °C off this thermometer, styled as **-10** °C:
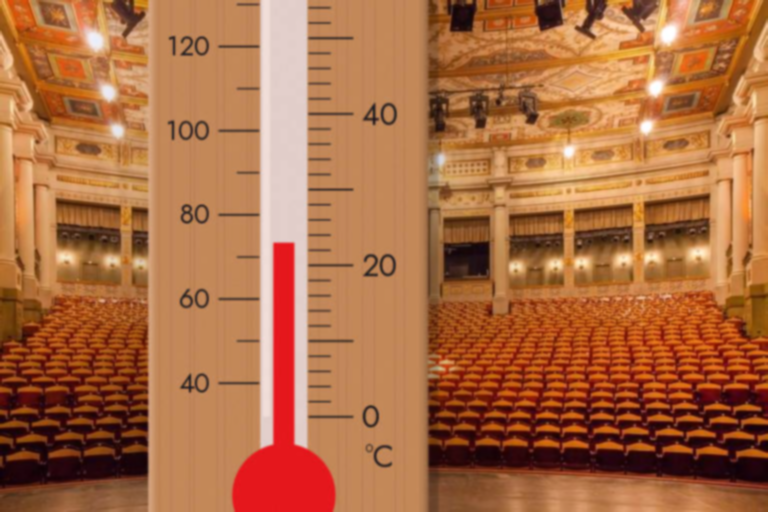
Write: **23** °C
